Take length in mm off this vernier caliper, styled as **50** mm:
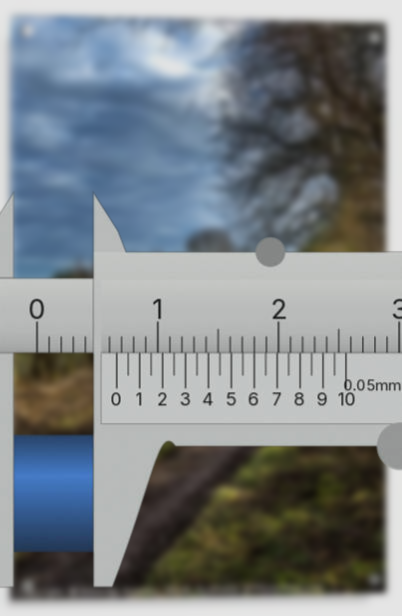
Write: **6.6** mm
